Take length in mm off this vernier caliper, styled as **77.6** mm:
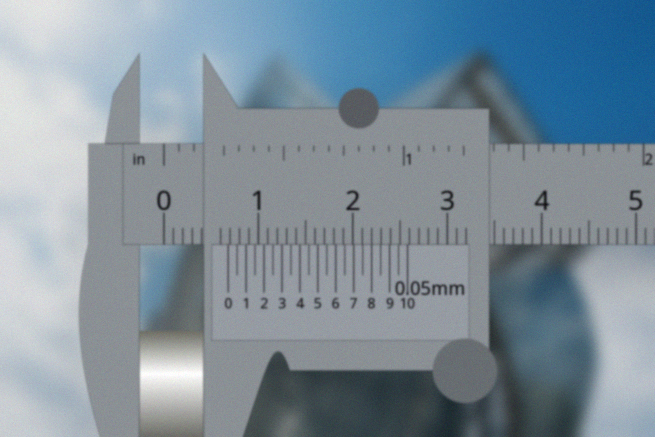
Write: **6.8** mm
